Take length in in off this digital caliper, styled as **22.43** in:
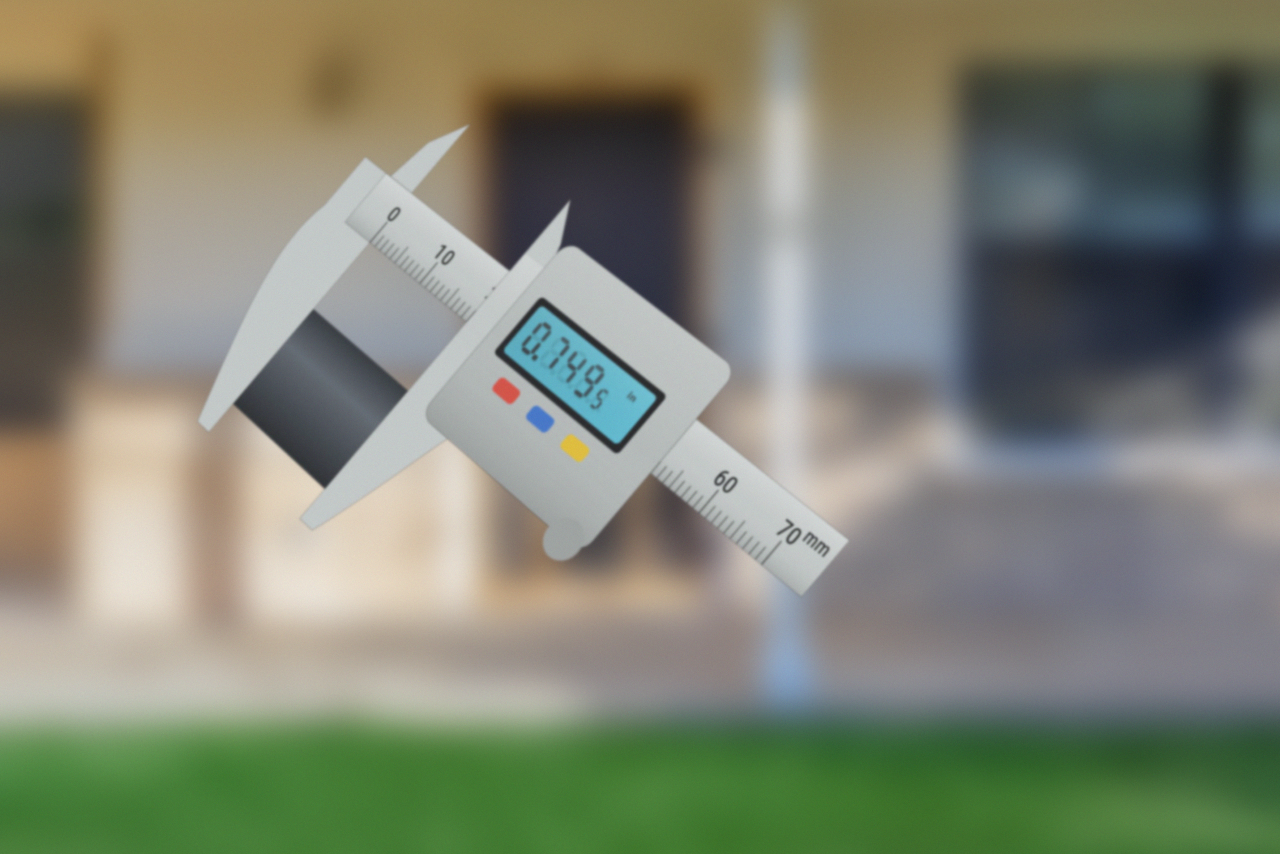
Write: **0.7495** in
